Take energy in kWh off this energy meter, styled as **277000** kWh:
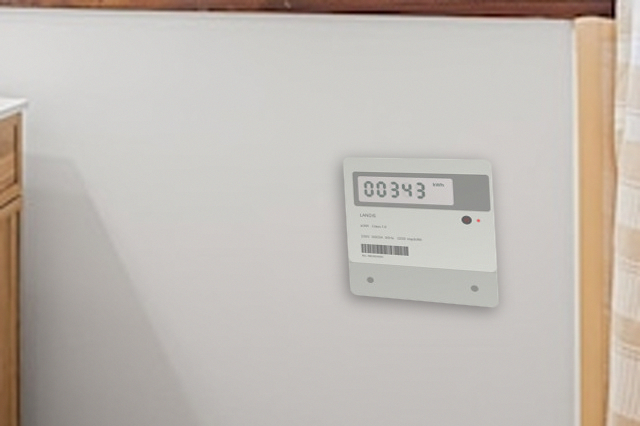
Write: **343** kWh
